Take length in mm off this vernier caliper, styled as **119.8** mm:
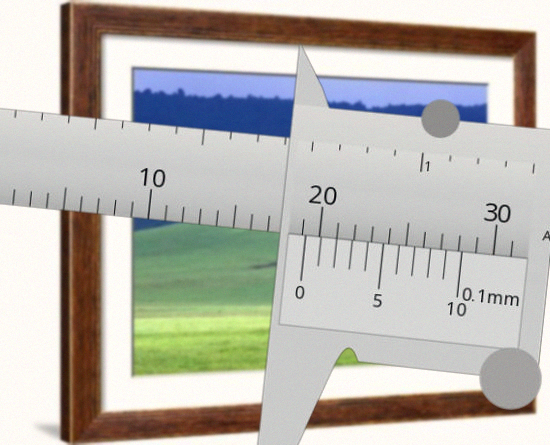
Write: **19.2** mm
